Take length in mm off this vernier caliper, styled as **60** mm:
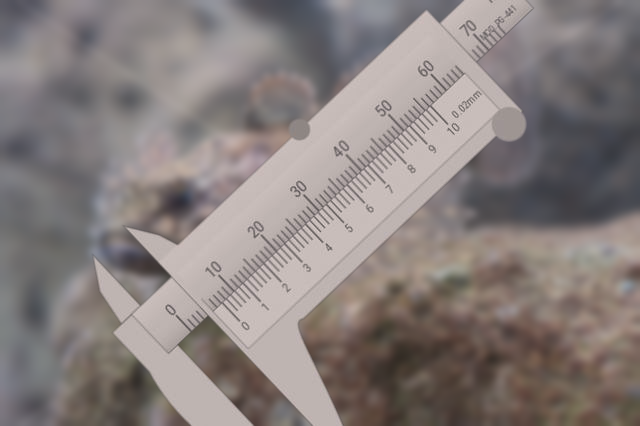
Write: **7.2** mm
